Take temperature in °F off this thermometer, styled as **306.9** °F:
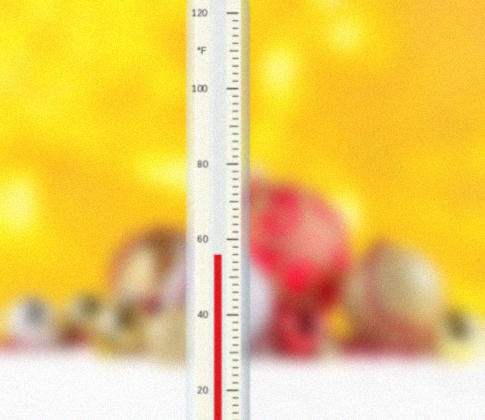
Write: **56** °F
